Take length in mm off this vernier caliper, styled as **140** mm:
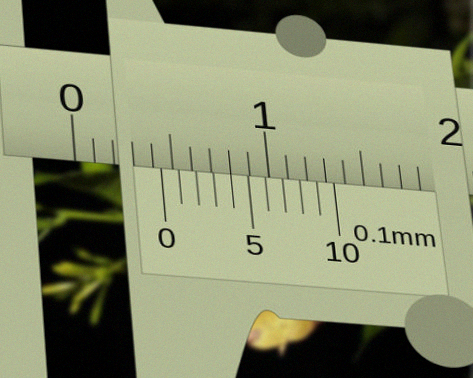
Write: **4.4** mm
